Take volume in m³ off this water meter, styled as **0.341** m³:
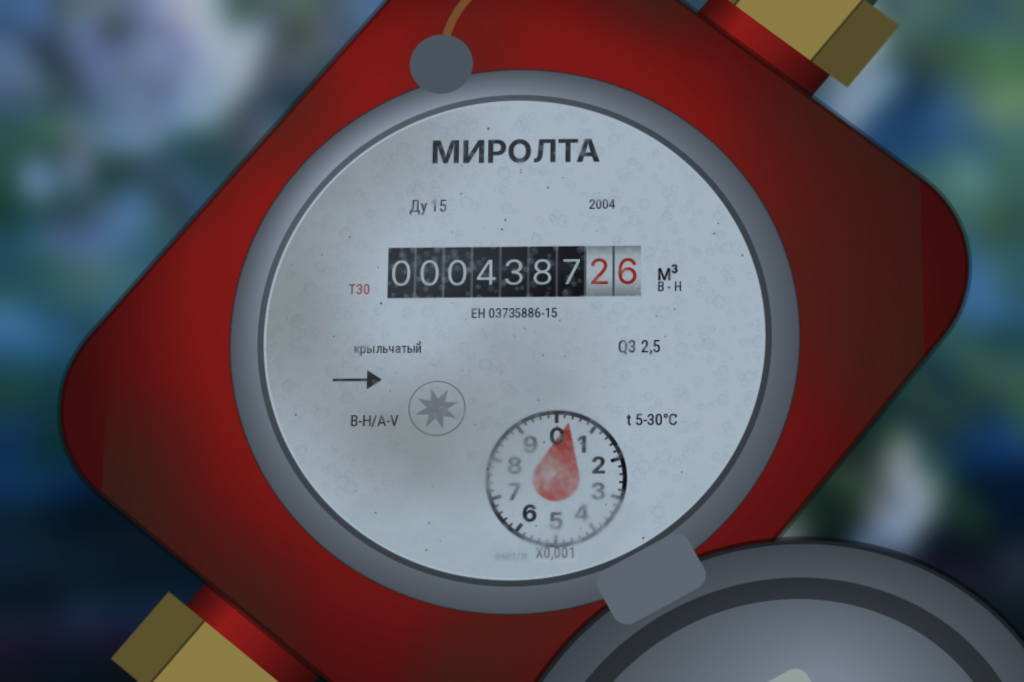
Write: **4387.260** m³
